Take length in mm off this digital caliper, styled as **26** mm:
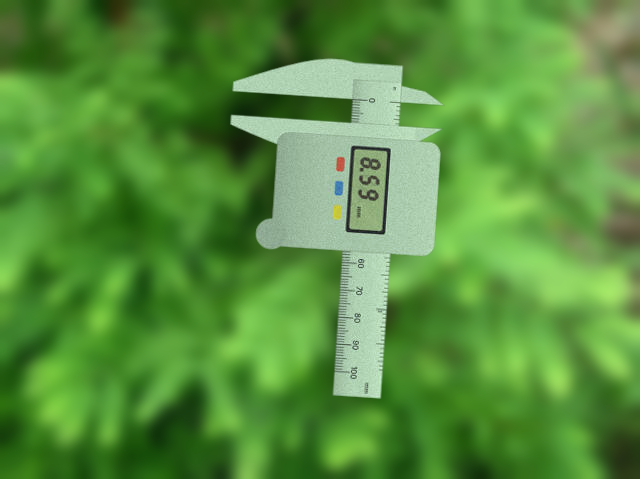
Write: **8.59** mm
